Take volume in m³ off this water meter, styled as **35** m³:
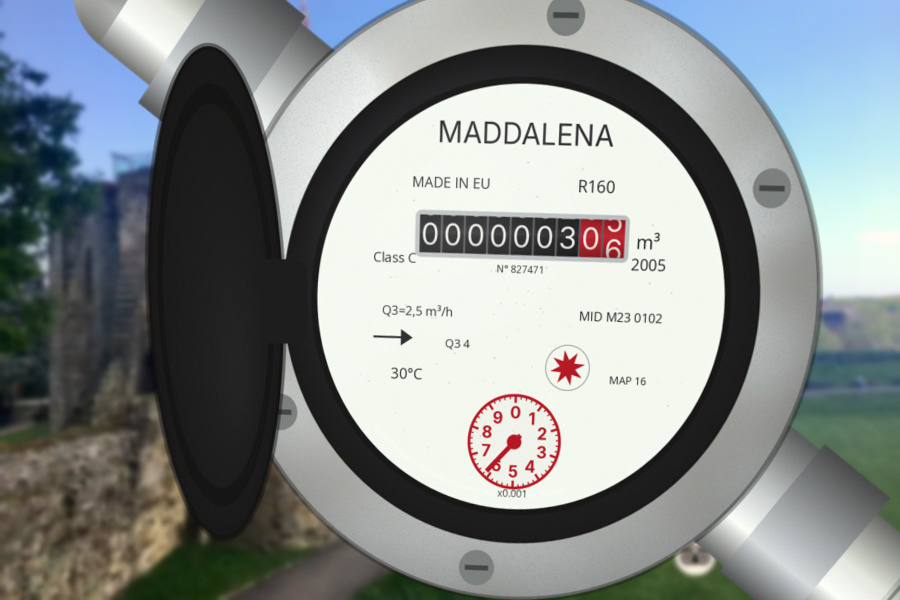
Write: **3.056** m³
